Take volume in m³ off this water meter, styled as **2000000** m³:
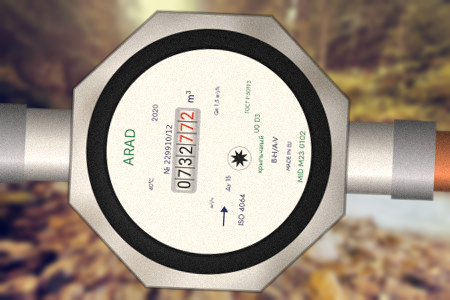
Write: **732.772** m³
